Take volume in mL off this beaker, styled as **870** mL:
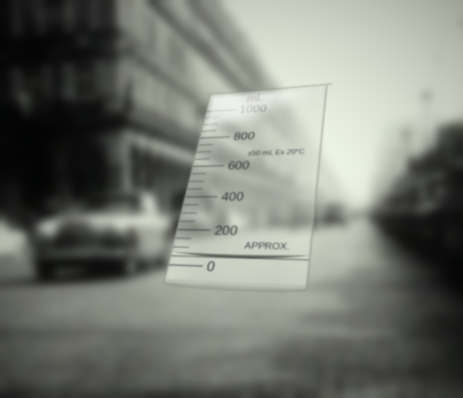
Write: **50** mL
